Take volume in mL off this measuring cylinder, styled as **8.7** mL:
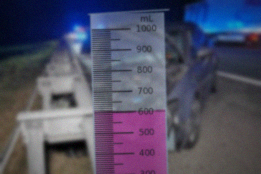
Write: **600** mL
